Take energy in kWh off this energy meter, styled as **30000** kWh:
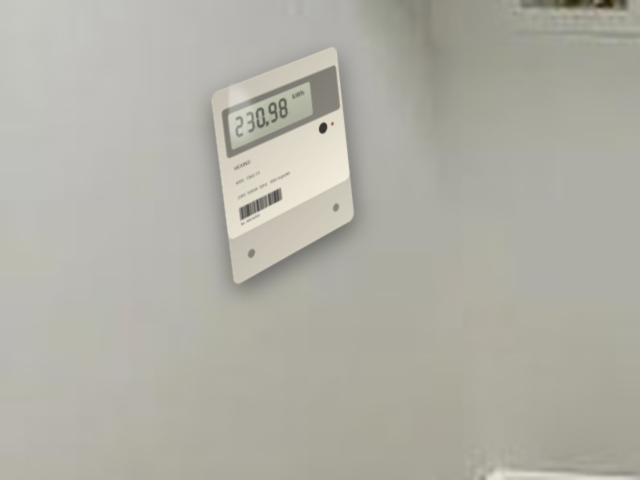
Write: **230.98** kWh
